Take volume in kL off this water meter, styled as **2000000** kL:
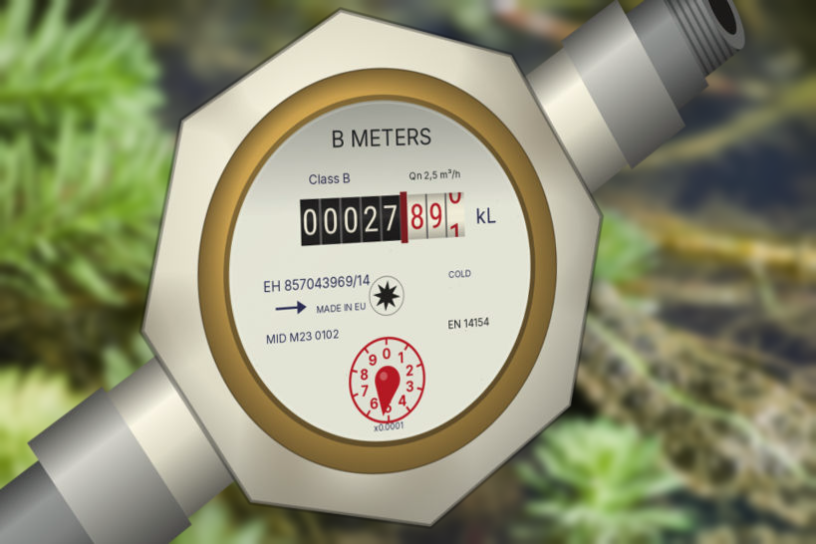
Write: **27.8905** kL
